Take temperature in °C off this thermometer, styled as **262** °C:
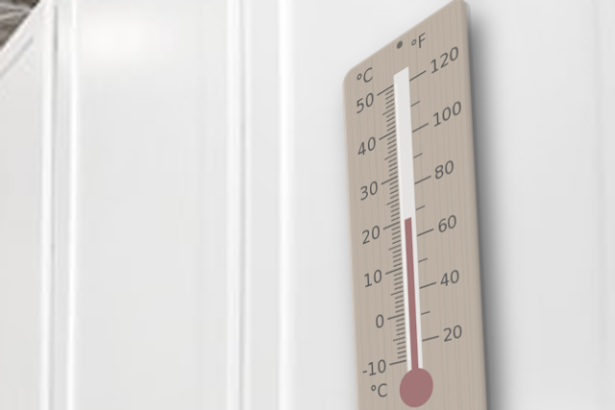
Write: **20** °C
